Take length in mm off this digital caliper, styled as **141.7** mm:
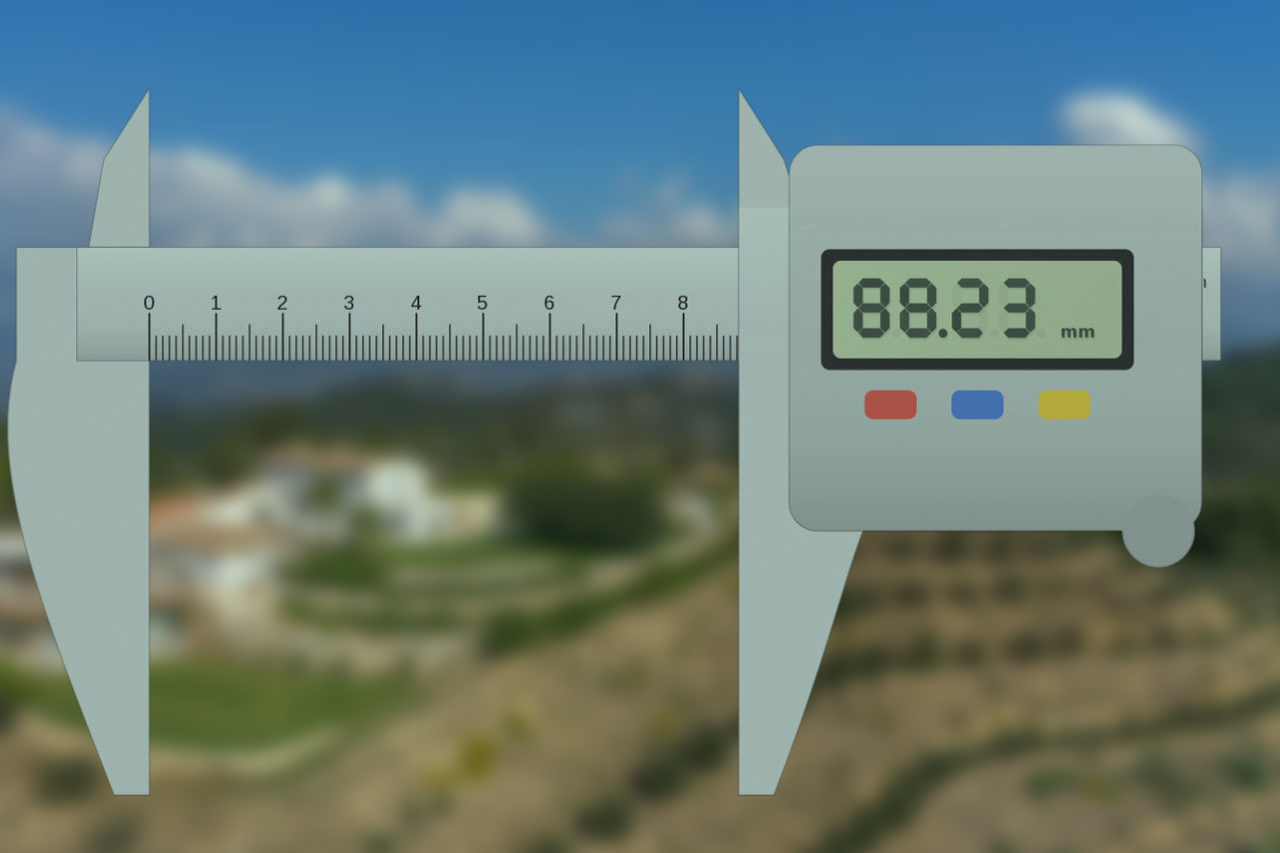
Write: **88.23** mm
